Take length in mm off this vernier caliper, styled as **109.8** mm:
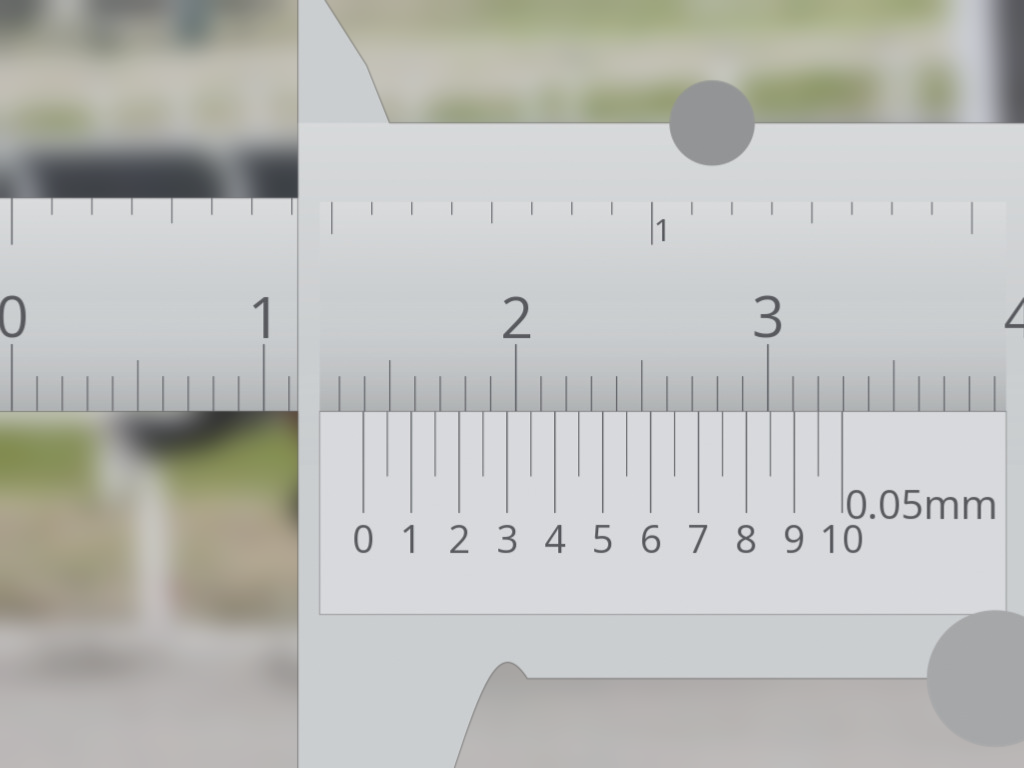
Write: **13.95** mm
